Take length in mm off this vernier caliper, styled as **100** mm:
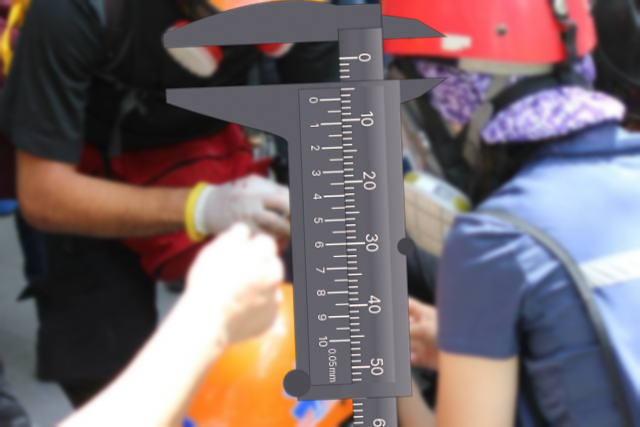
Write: **6.6** mm
